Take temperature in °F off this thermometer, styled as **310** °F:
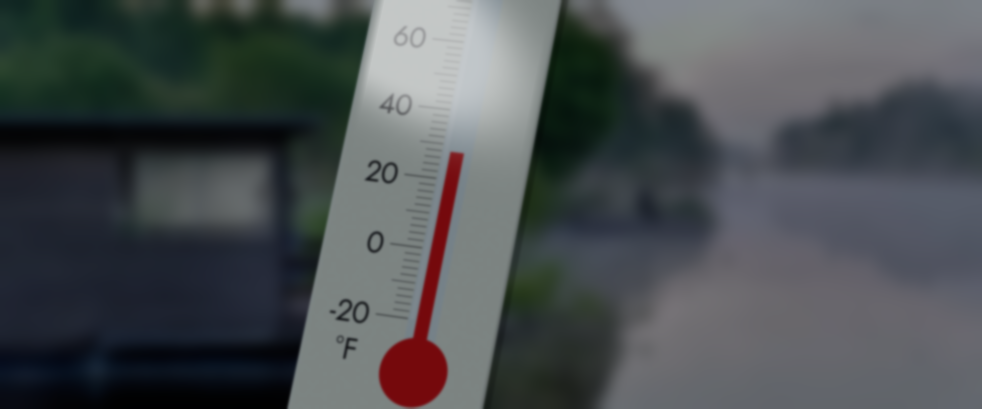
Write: **28** °F
